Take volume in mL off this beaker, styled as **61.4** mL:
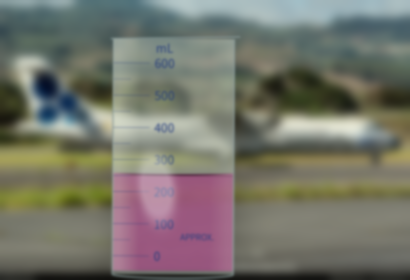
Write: **250** mL
